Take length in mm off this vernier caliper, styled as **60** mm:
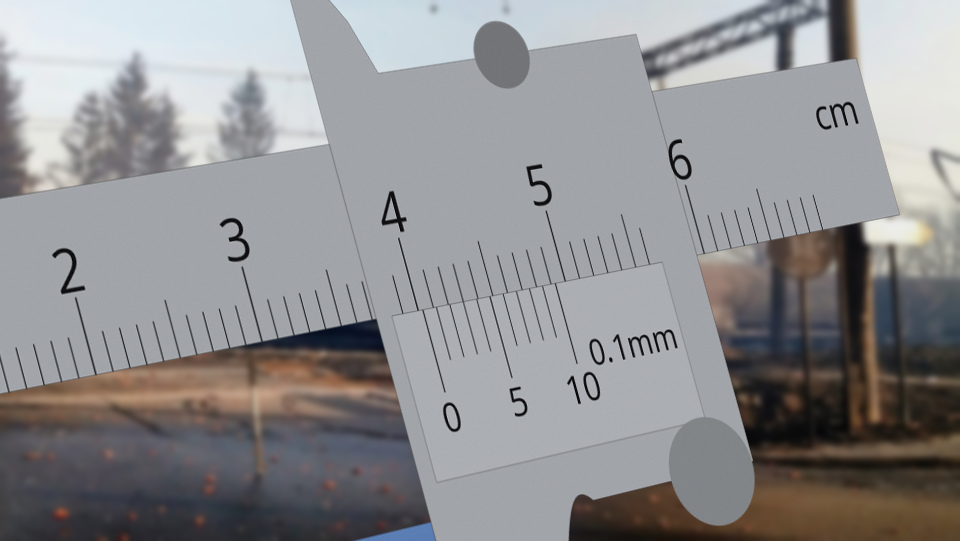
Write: **40.3** mm
